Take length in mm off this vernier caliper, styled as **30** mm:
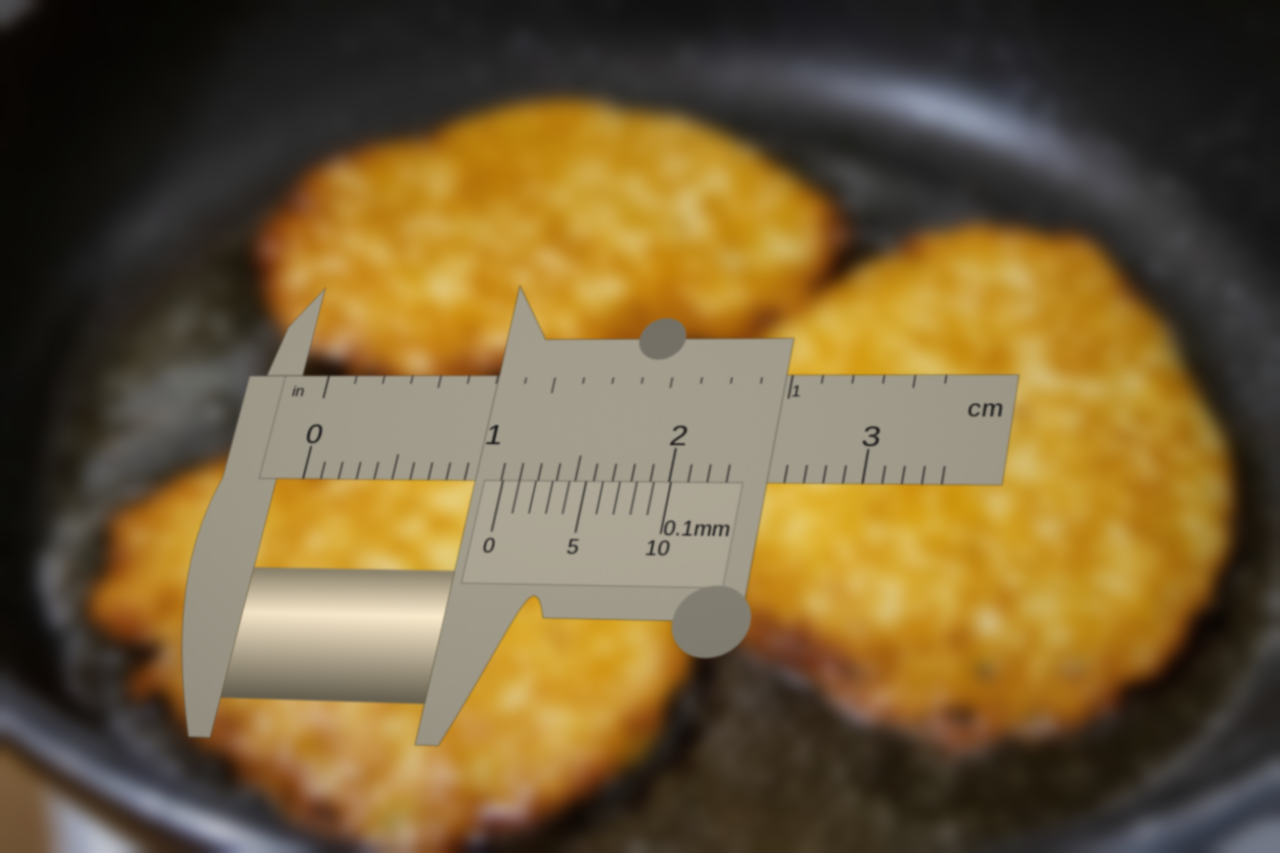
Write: **11.1** mm
